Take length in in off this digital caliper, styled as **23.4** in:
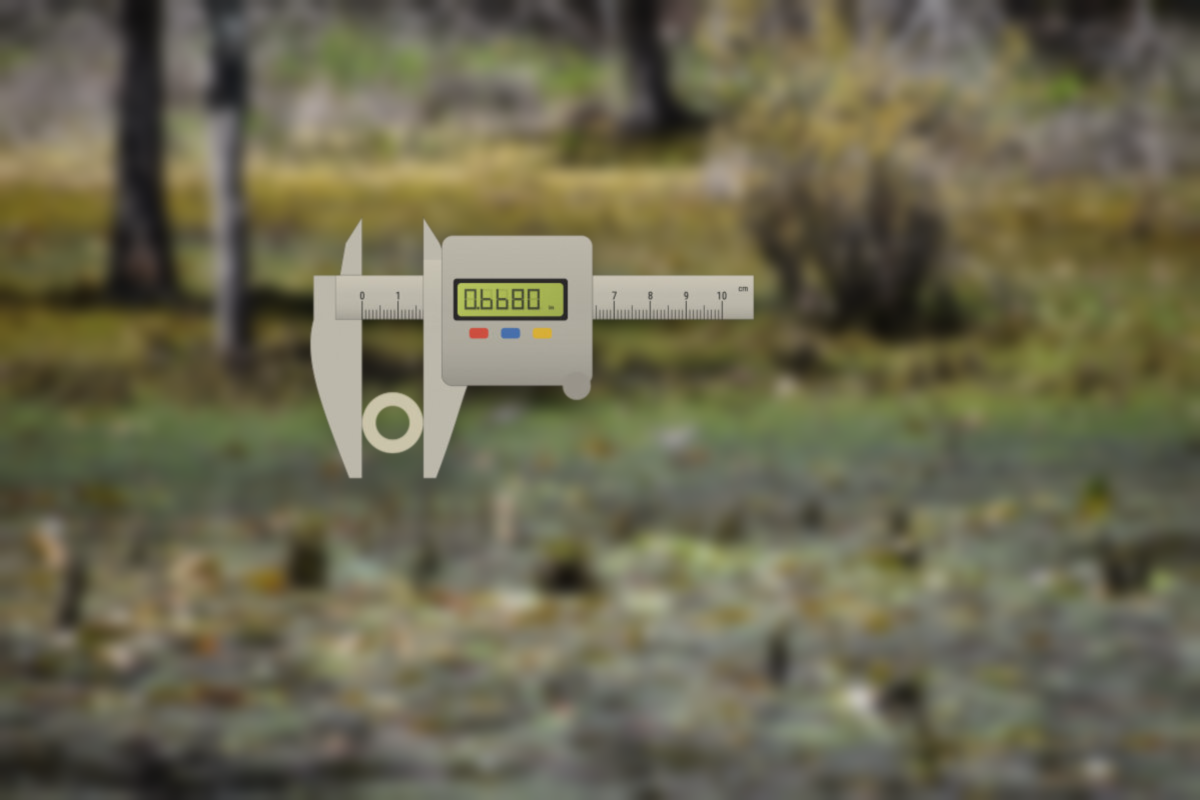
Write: **0.6680** in
